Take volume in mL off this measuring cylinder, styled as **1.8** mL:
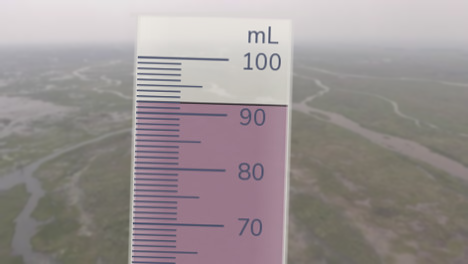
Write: **92** mL
